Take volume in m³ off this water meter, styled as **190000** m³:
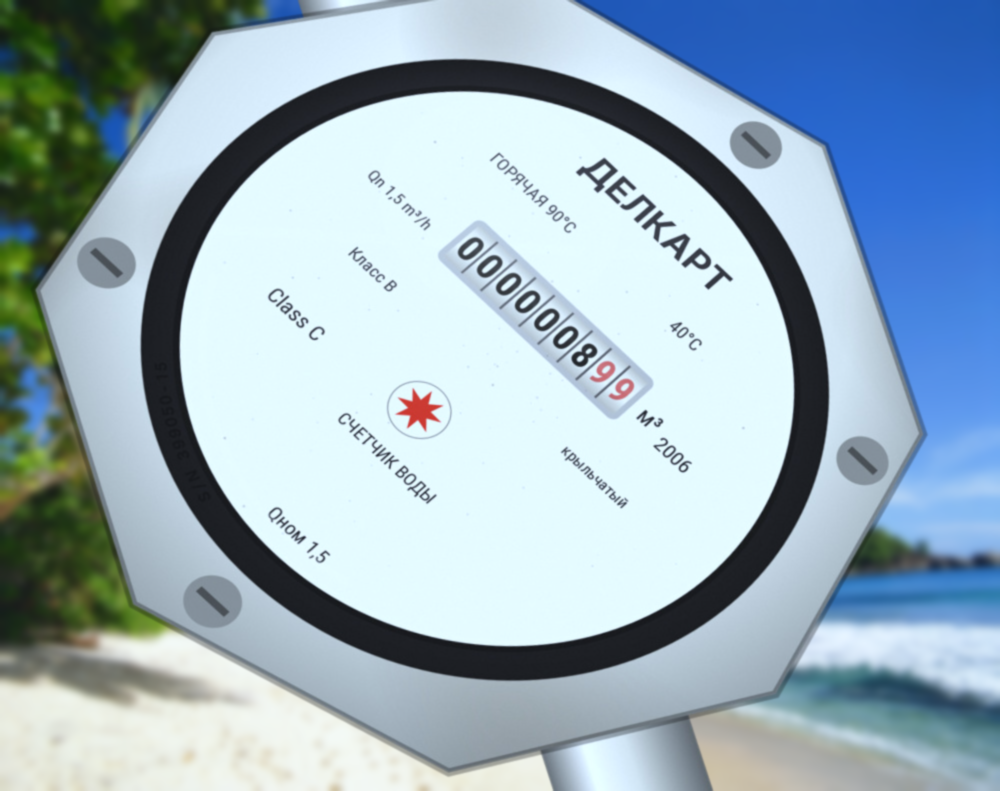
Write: **8.99** m³
